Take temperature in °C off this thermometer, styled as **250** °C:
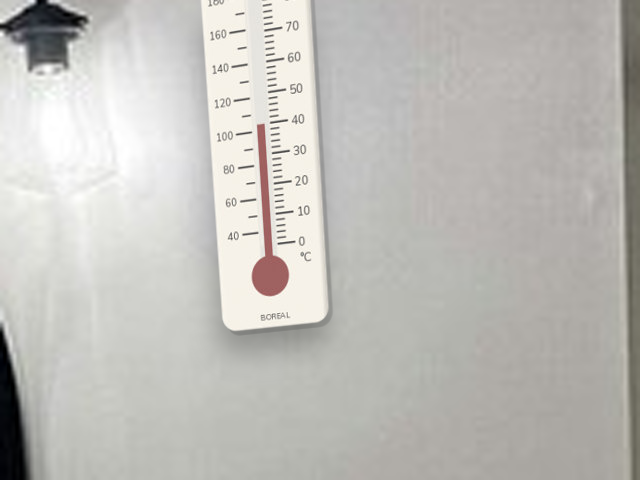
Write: **40** °C
